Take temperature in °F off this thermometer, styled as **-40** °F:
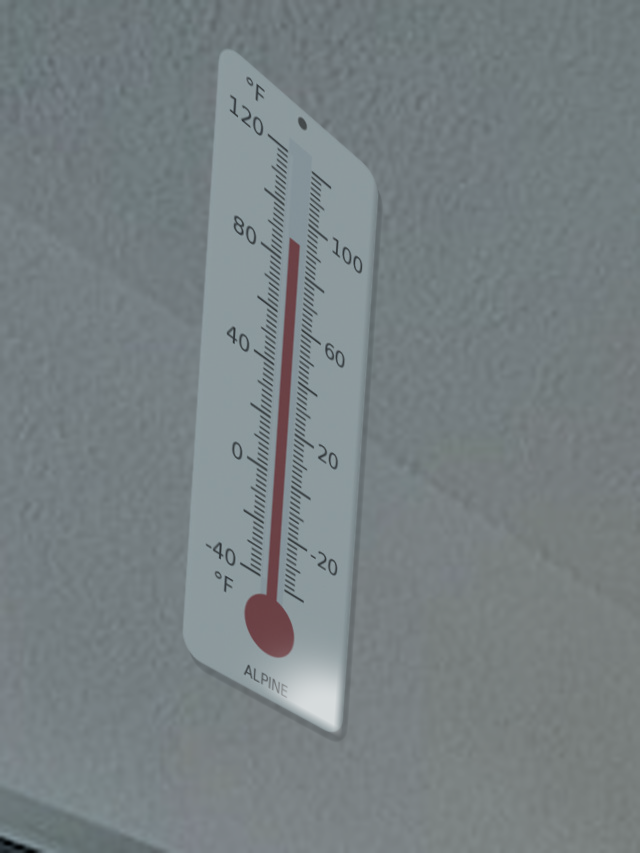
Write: **90** °F
